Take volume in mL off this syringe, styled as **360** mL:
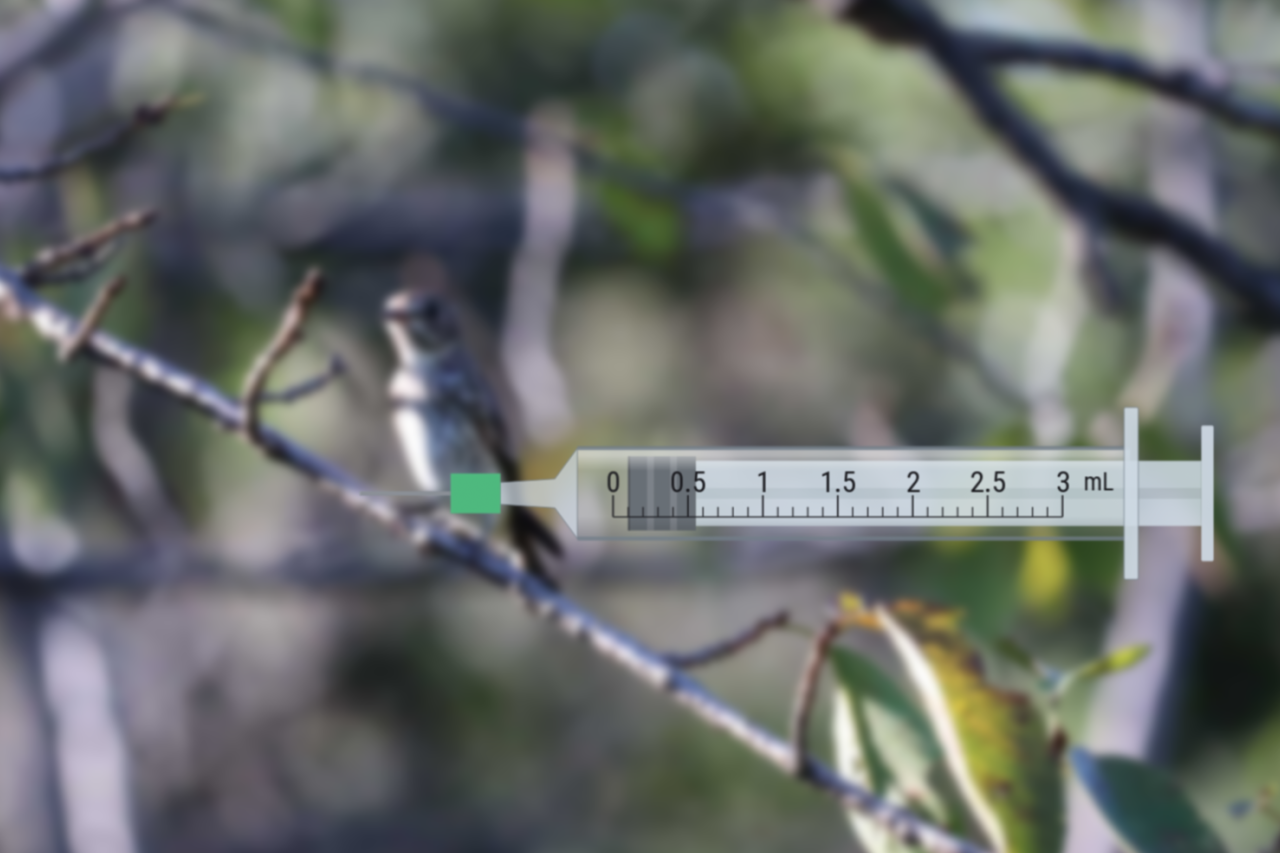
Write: **0.1** mL
